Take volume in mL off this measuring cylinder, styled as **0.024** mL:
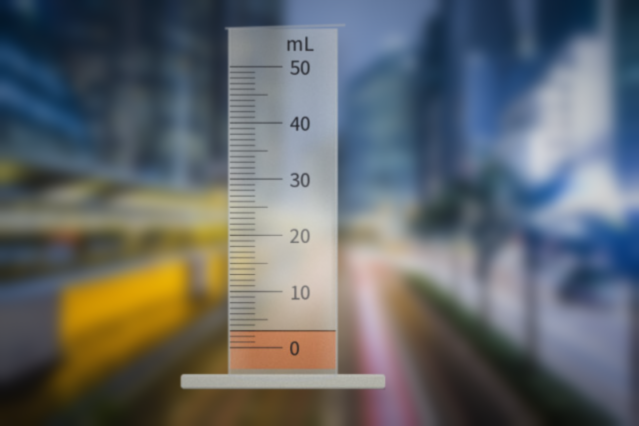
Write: **3** mL
